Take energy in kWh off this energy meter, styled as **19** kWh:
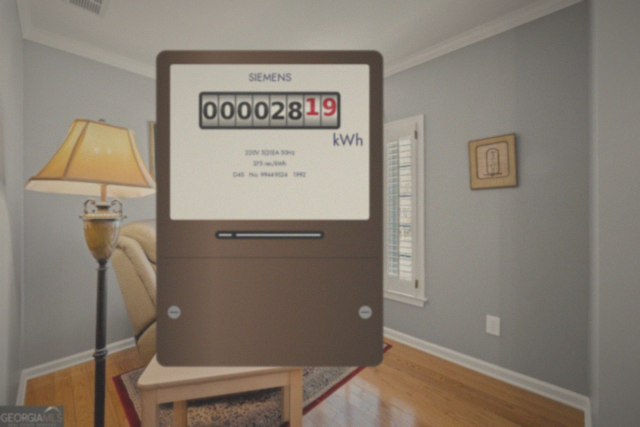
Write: **28.19** kWh
